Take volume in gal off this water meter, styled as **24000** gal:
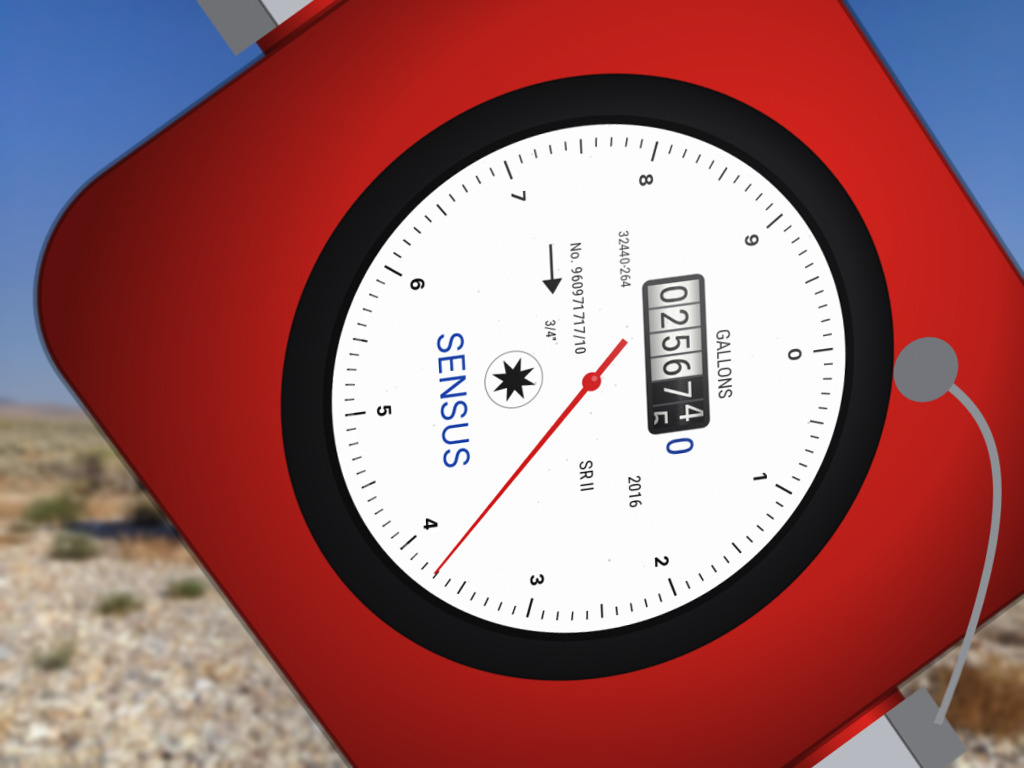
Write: **256743.7** gal
